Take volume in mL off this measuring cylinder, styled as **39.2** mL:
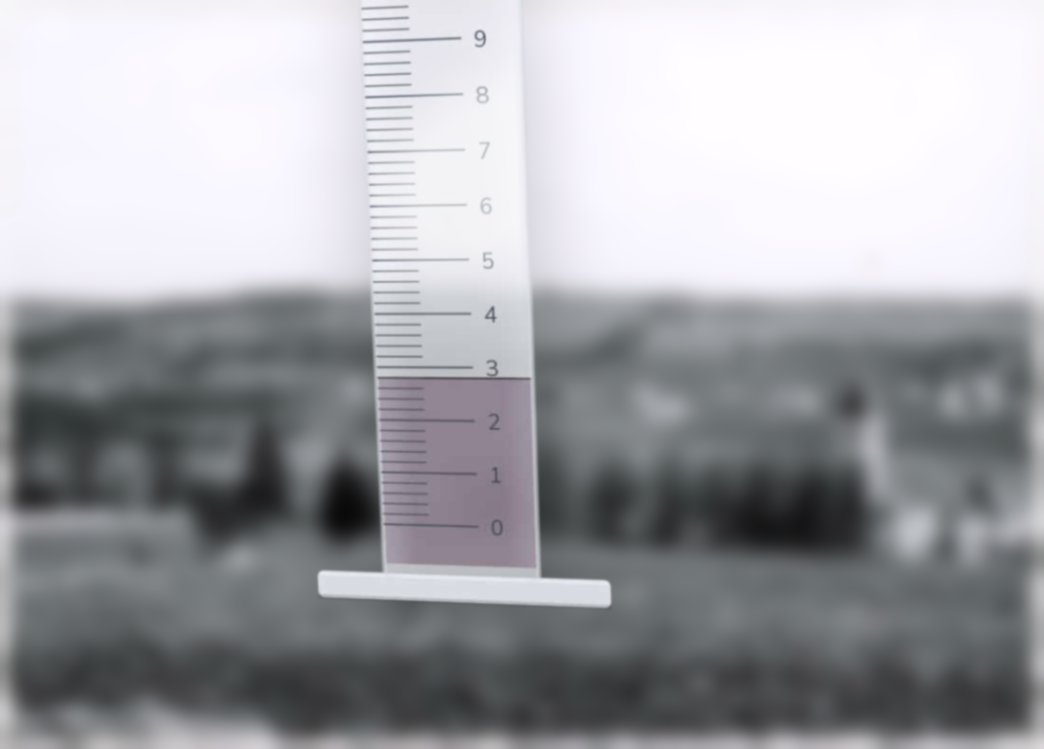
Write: **2.8** mL
